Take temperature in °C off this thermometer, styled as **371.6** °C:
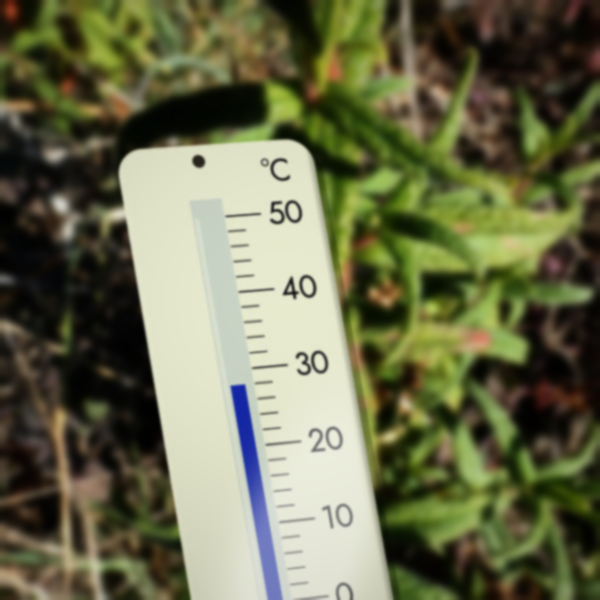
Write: **28** °C
